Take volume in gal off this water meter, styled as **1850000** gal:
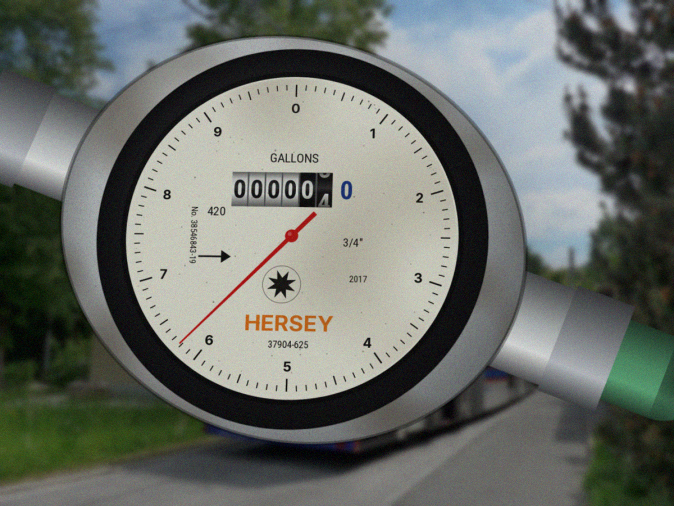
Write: **36.2** gal
